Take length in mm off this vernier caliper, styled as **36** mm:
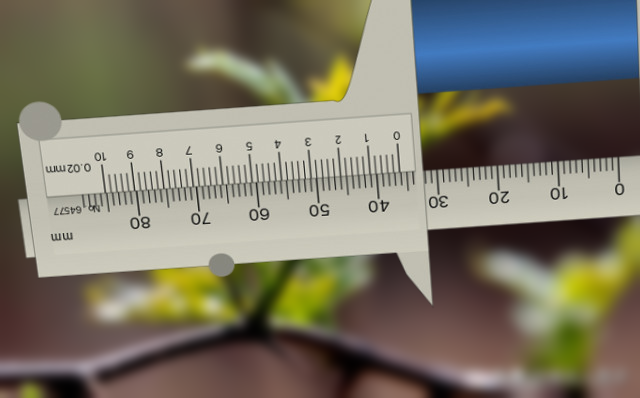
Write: **36.2** mm
